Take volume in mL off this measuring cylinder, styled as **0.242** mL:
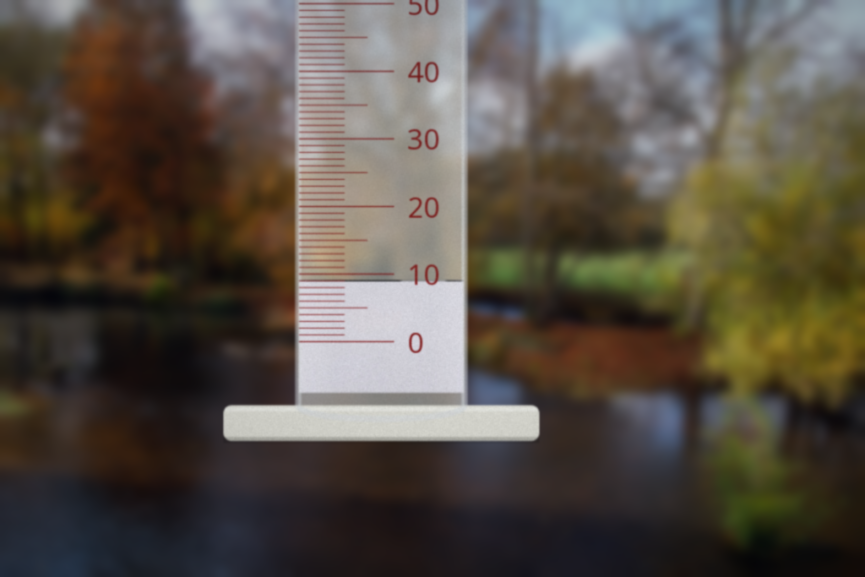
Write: **9** mL
